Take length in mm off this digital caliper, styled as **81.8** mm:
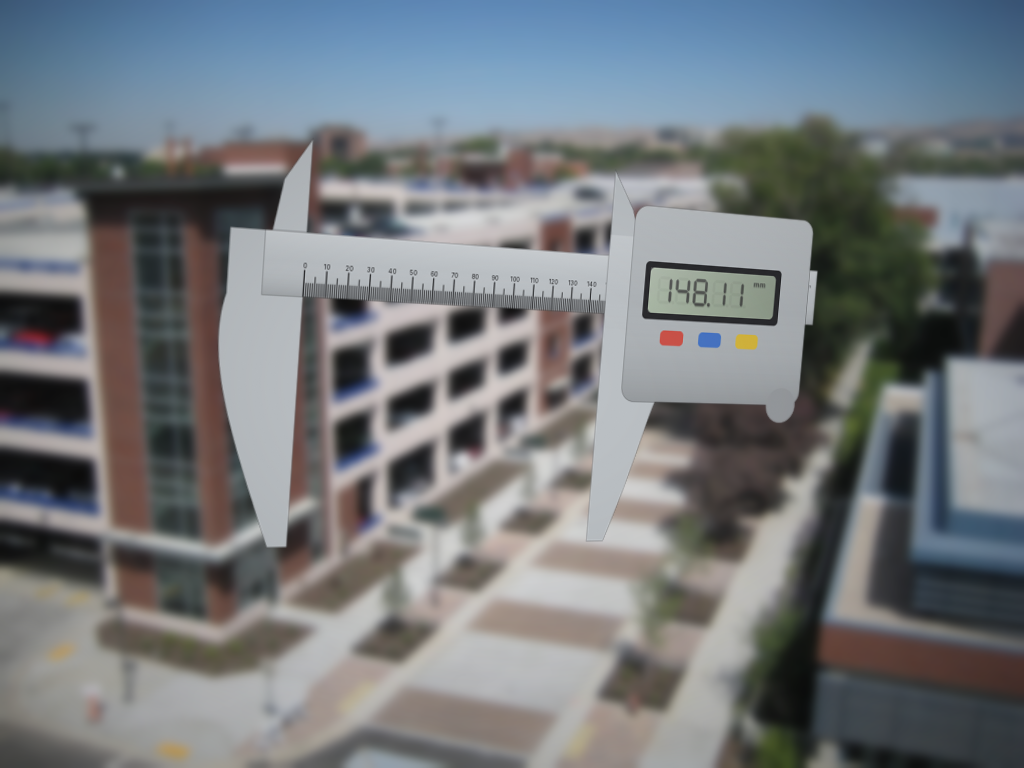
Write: **148.11** mm
